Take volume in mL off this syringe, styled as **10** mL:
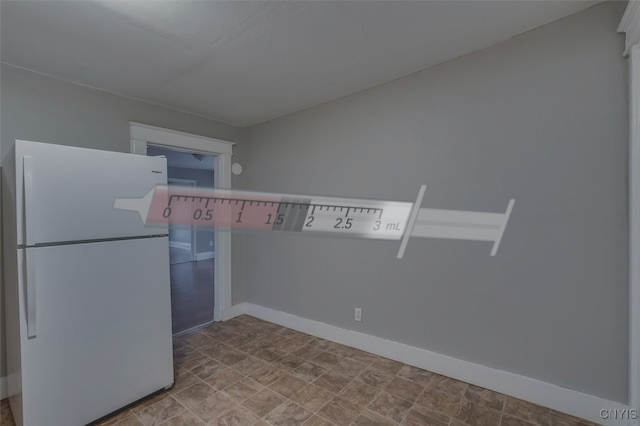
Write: **1.5** mL
